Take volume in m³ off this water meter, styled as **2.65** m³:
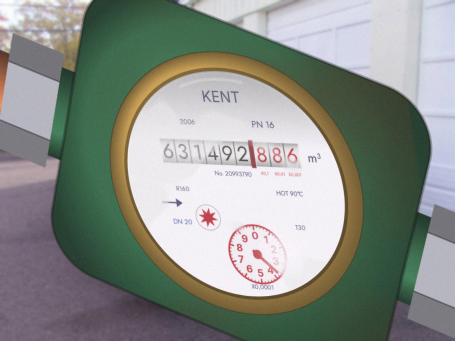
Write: **631492.8863** m³
